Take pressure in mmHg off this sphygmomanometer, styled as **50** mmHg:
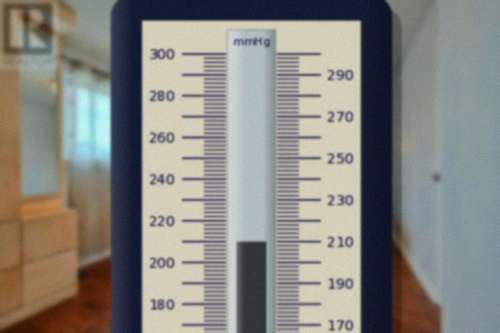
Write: **210** mmHg
